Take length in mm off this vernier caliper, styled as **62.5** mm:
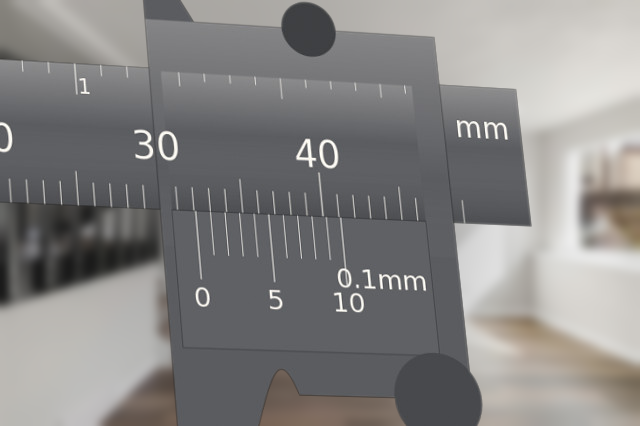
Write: **32.1** mm
